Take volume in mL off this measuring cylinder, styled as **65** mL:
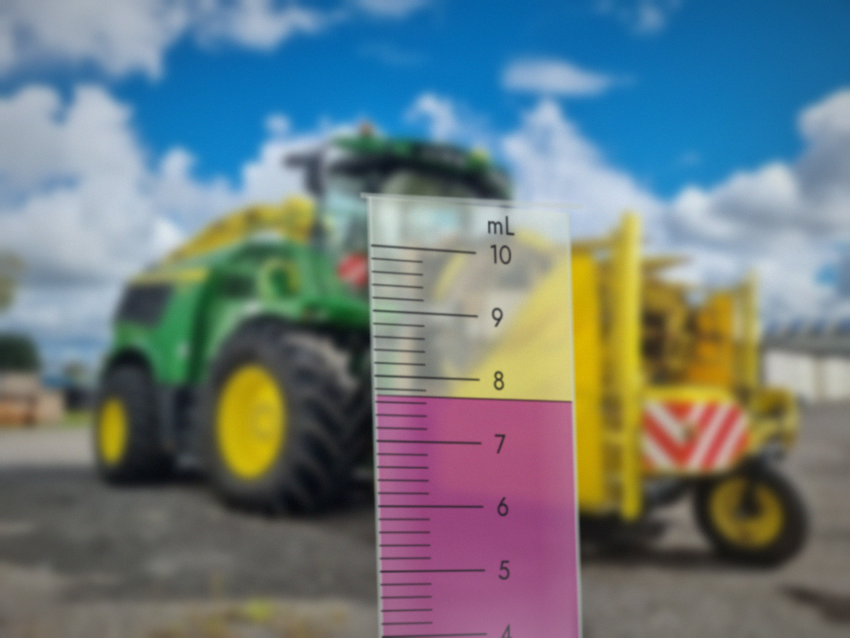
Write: **7.7** mL
